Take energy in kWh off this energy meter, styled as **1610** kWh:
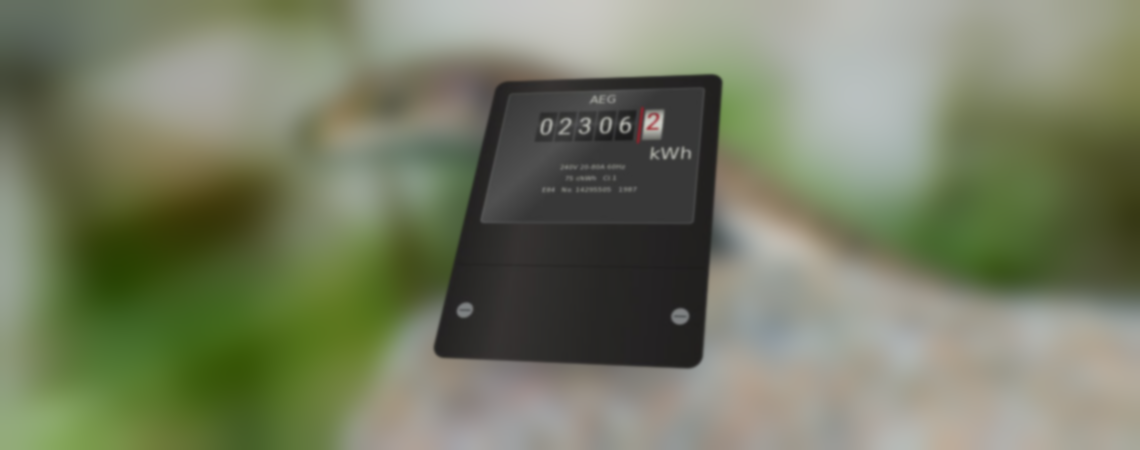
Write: **2306.2** kWh
